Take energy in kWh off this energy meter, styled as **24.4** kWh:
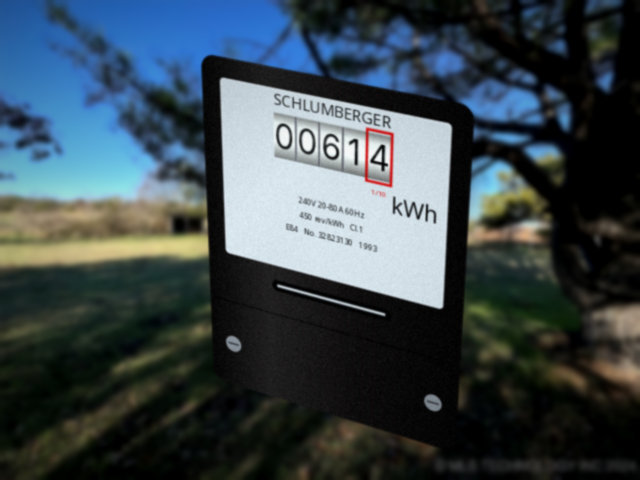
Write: **61.4** kWh
